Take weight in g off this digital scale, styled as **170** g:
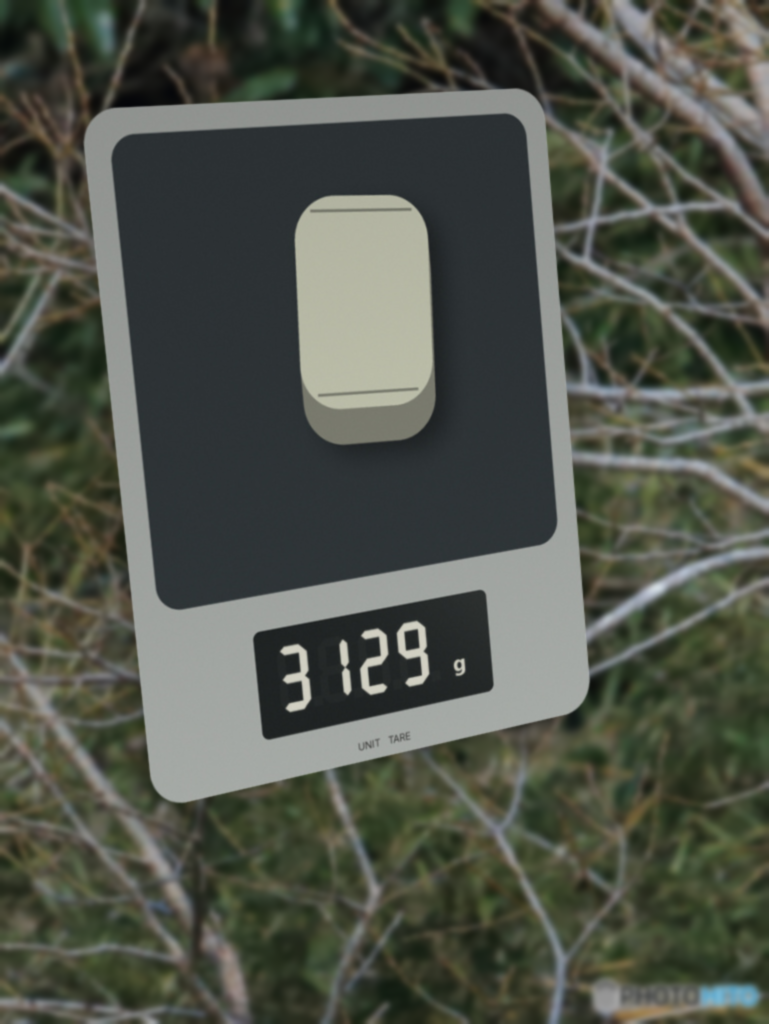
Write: **3129** g
